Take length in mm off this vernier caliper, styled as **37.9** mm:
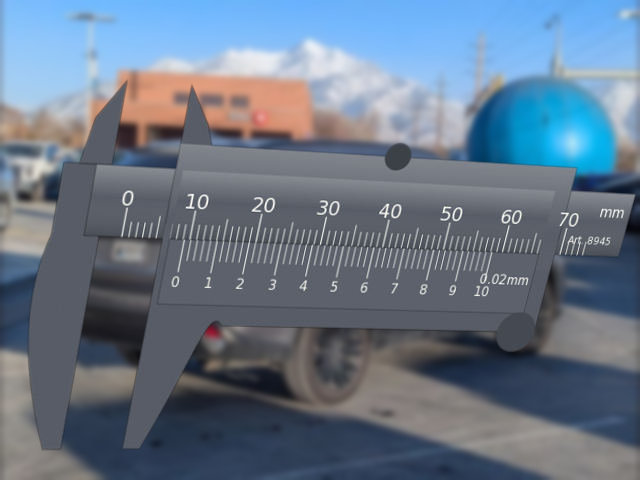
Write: **9.2** mm
